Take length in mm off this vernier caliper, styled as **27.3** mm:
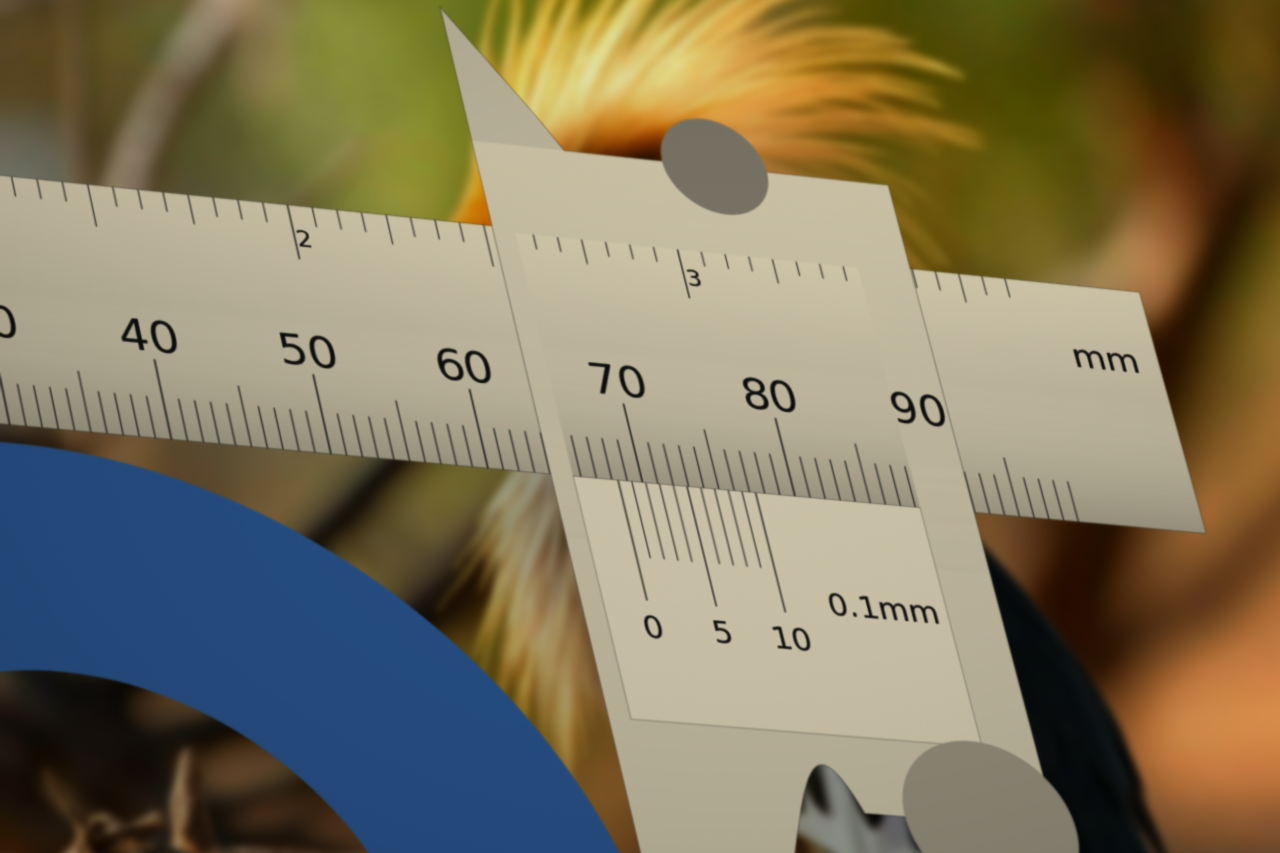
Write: **68.4** mm
